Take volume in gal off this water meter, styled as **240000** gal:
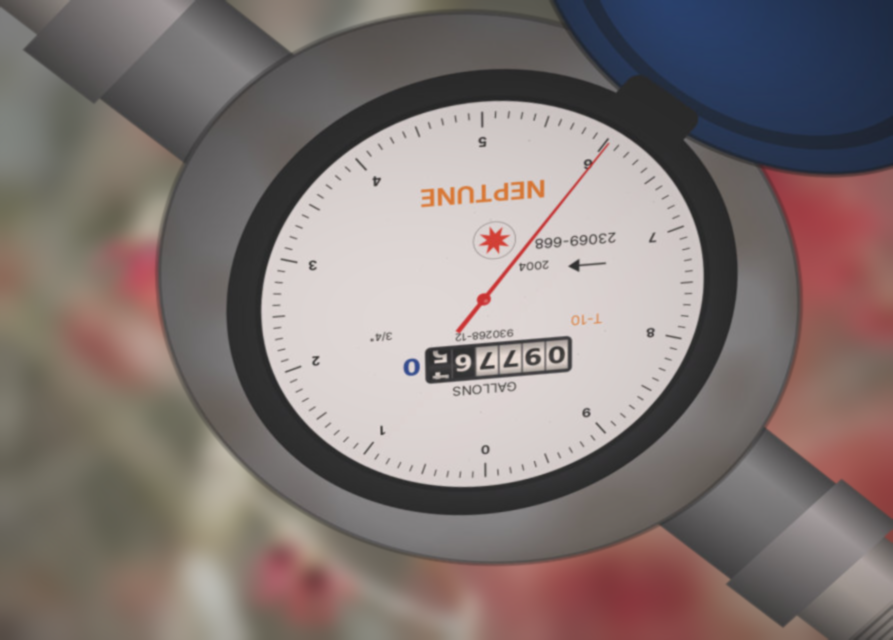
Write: **977646.0** gal
